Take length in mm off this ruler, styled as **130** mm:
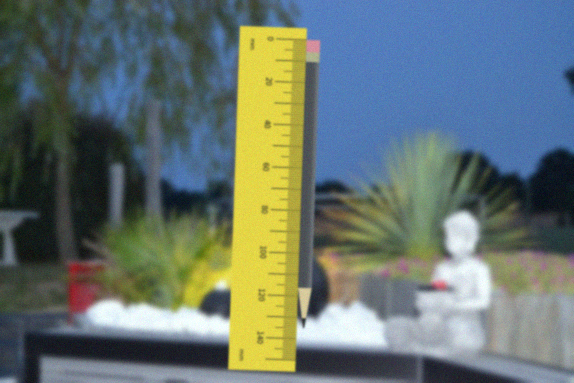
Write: **135** mm
